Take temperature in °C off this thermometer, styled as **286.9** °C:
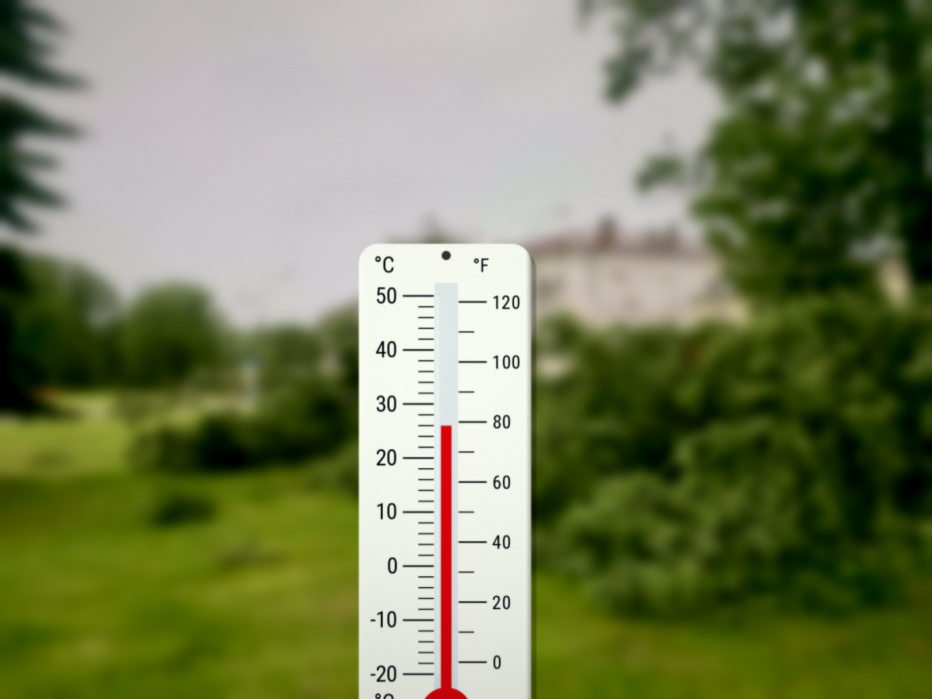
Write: **26** °C
